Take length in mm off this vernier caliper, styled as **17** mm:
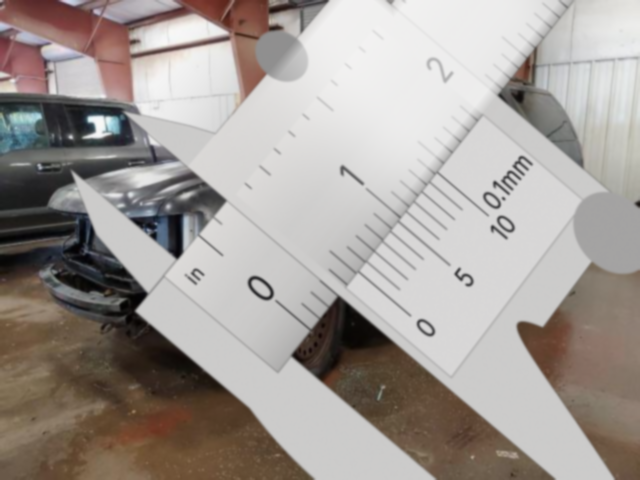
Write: **5.2** mm
